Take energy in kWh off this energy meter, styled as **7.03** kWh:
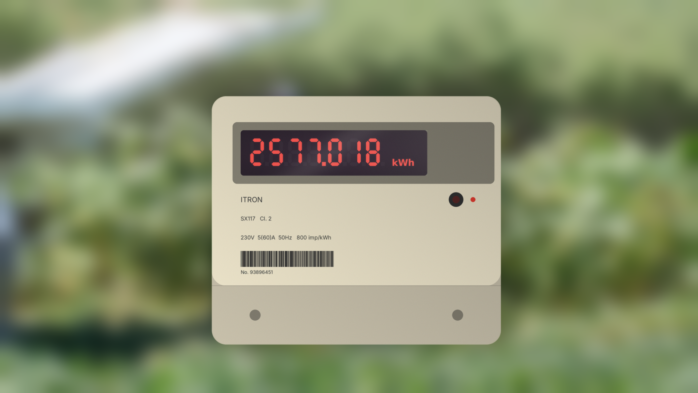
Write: **2577.018** kWh
